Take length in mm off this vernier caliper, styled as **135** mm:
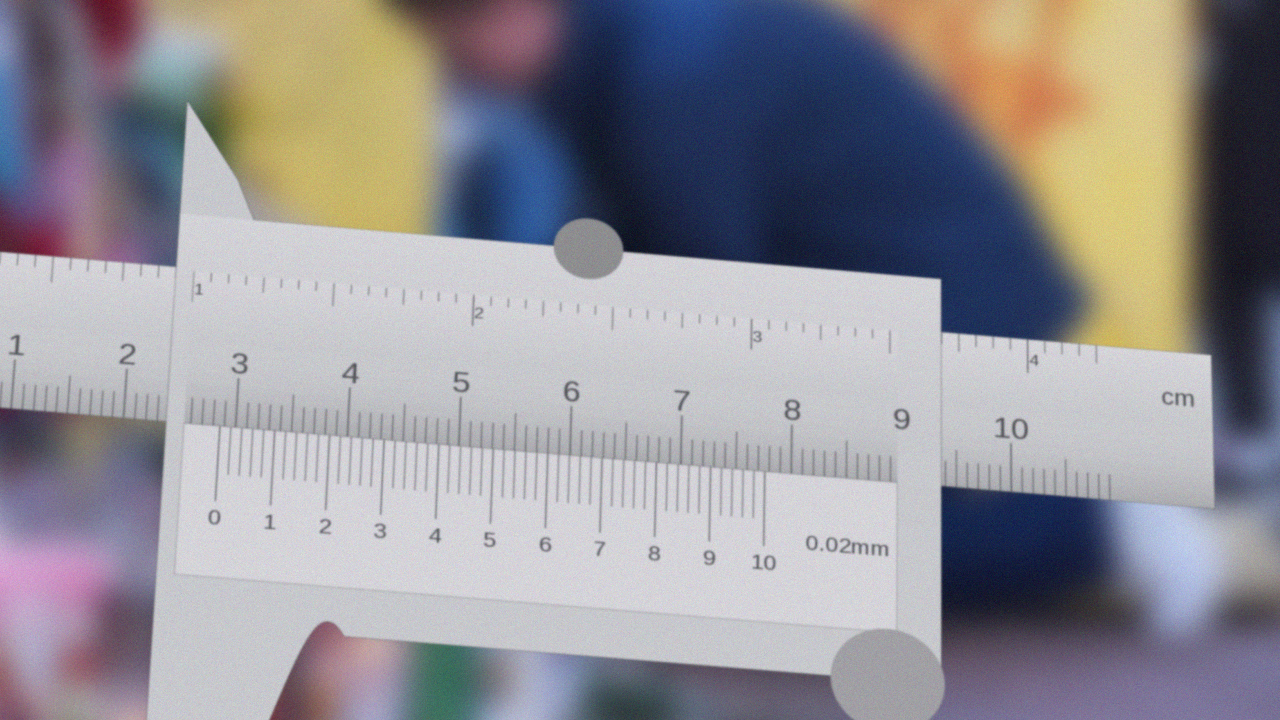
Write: **28.6** mm
